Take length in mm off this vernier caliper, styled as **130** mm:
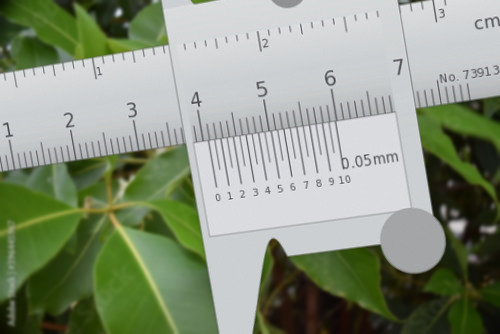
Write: **40.8** mm
